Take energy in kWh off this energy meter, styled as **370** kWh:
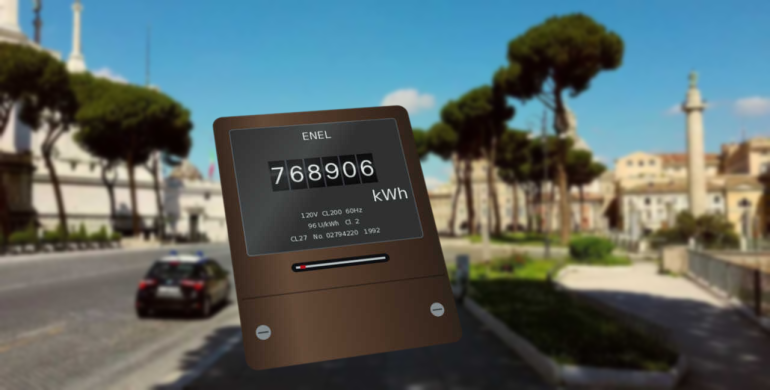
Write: **768906** kWh
